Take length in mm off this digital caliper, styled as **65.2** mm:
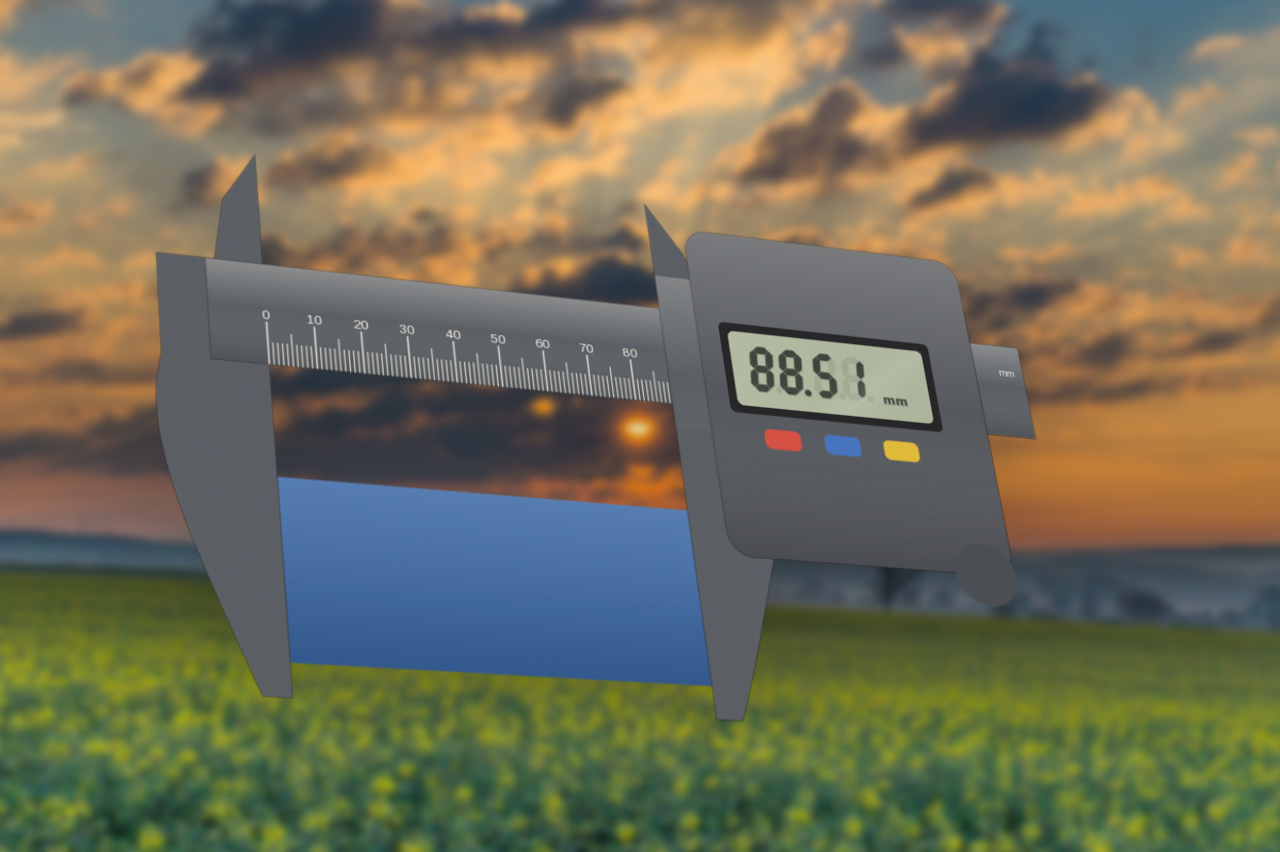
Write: **88.51** mm
